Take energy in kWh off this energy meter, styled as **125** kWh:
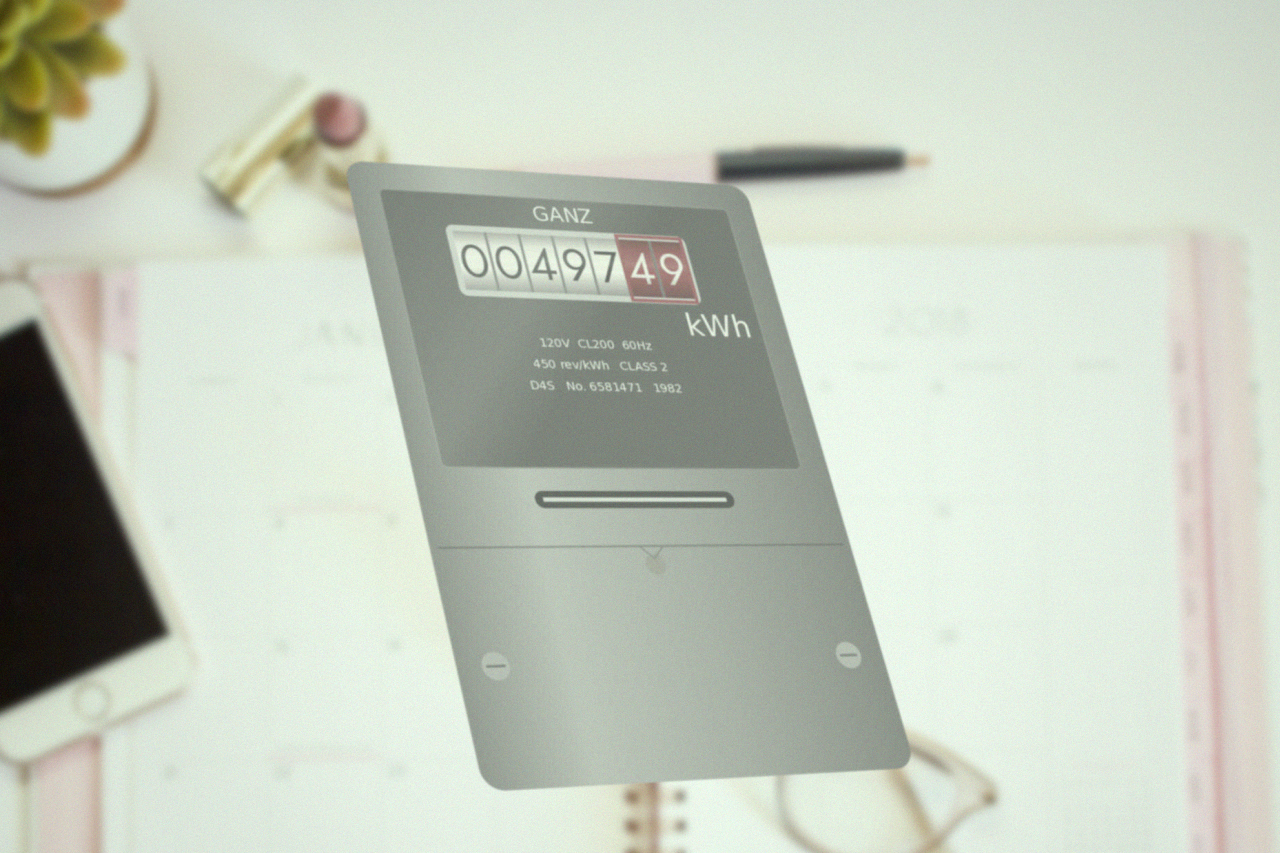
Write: **497.49** kWh
